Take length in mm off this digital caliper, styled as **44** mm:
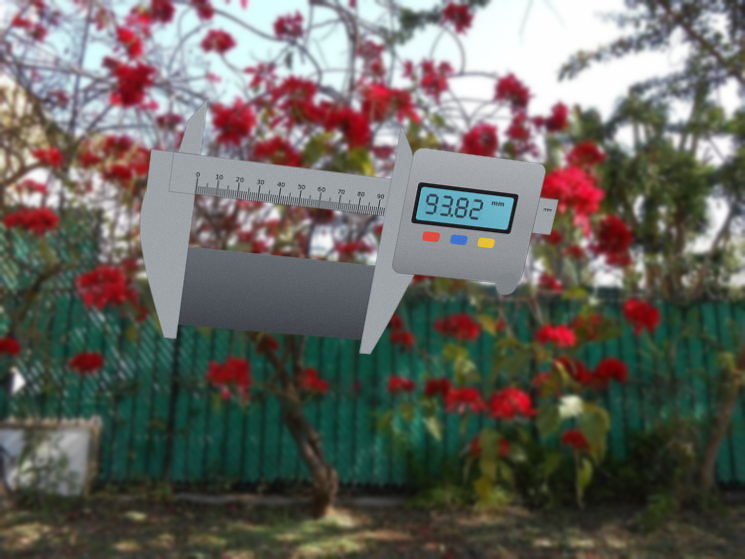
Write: **93.82** mm
